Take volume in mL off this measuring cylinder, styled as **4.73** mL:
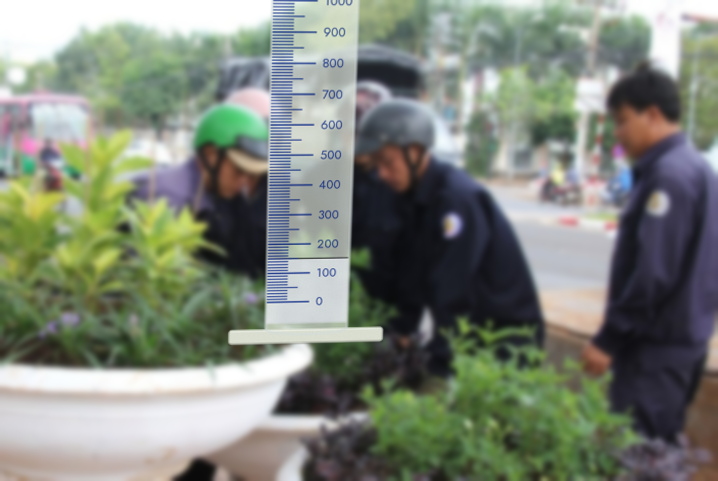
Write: **150** mL
